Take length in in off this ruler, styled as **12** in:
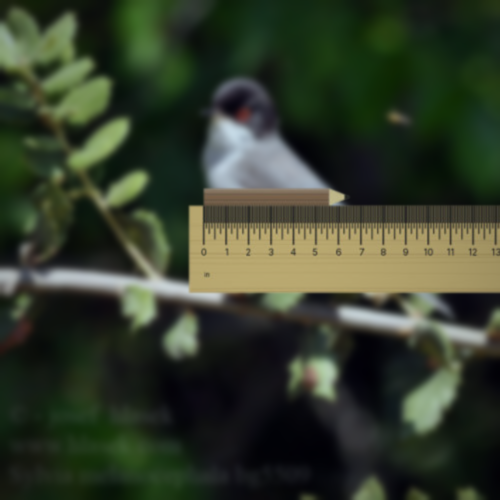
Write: **6.5** in
